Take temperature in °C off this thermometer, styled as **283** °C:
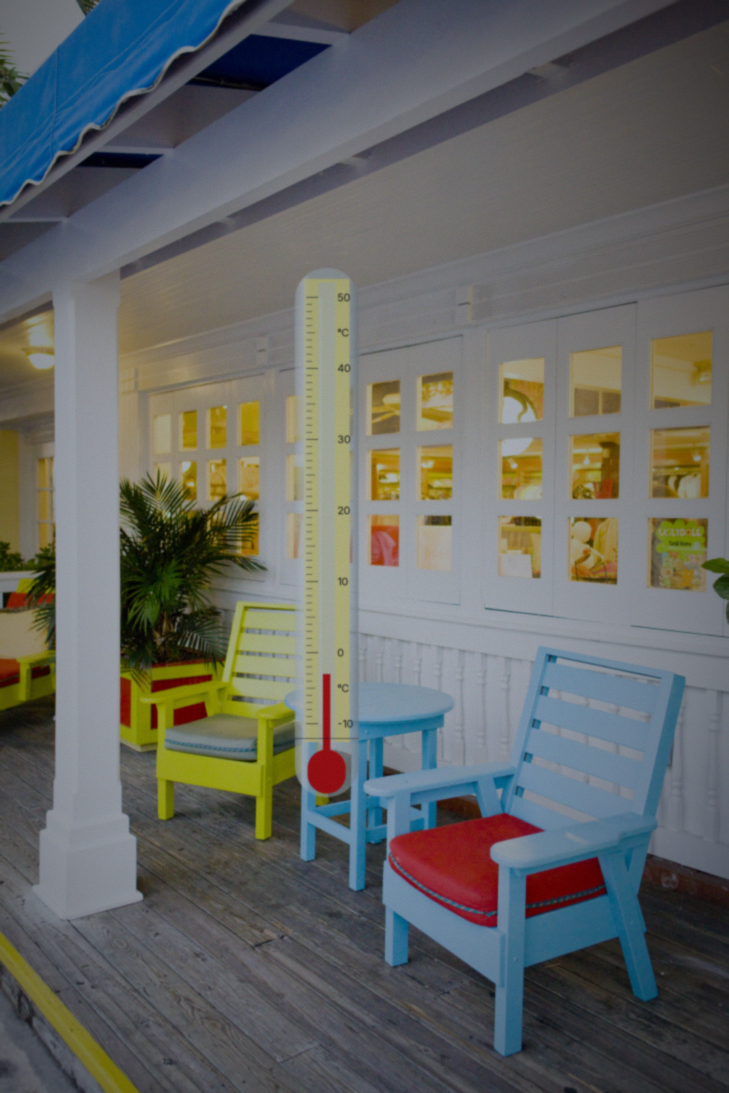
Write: **-3** °C
